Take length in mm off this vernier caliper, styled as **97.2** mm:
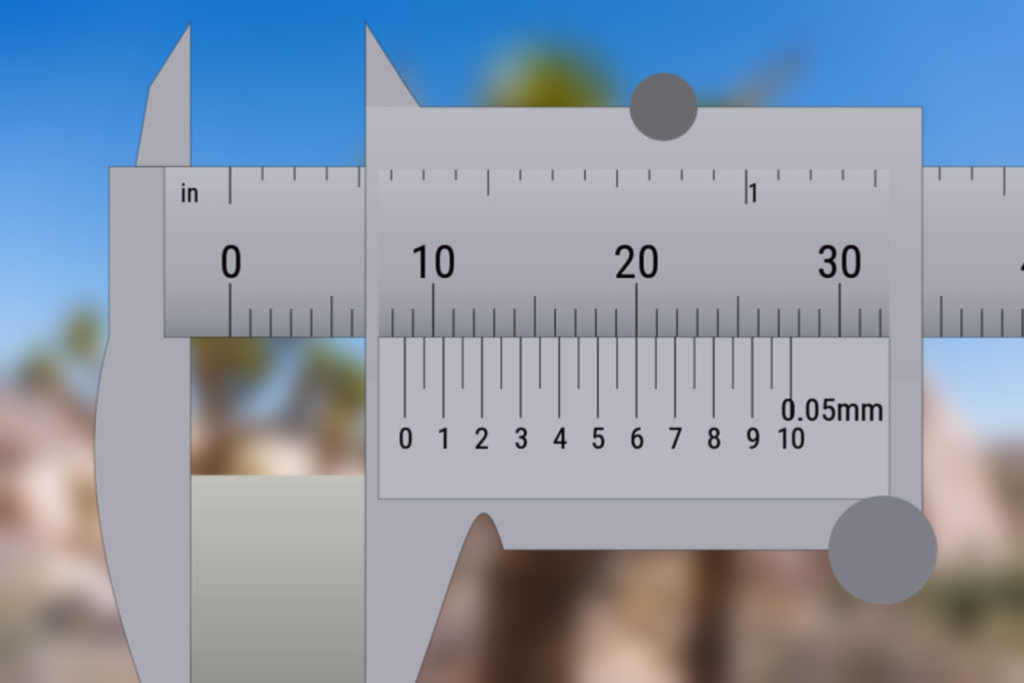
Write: **8.6** mm
